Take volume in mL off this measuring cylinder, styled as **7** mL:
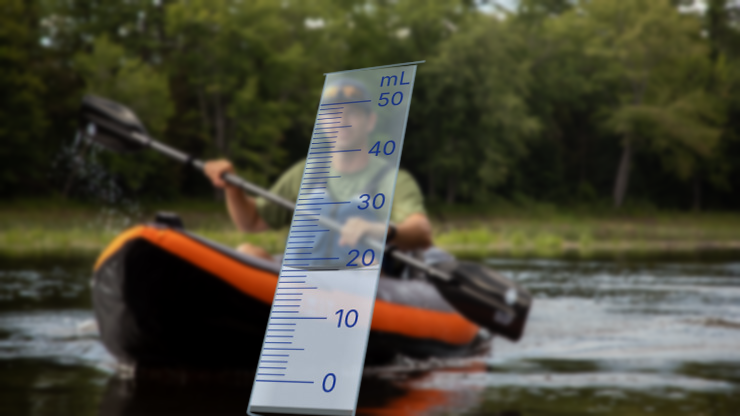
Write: **18** mL
